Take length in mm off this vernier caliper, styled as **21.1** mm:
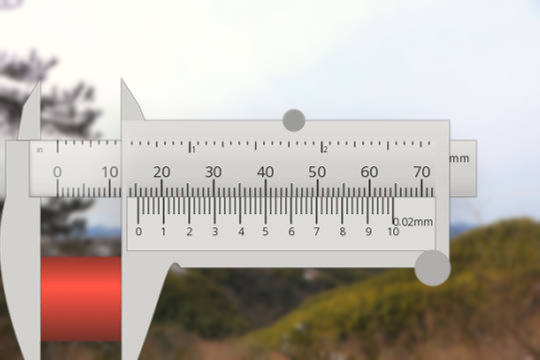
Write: **15.5** mm
